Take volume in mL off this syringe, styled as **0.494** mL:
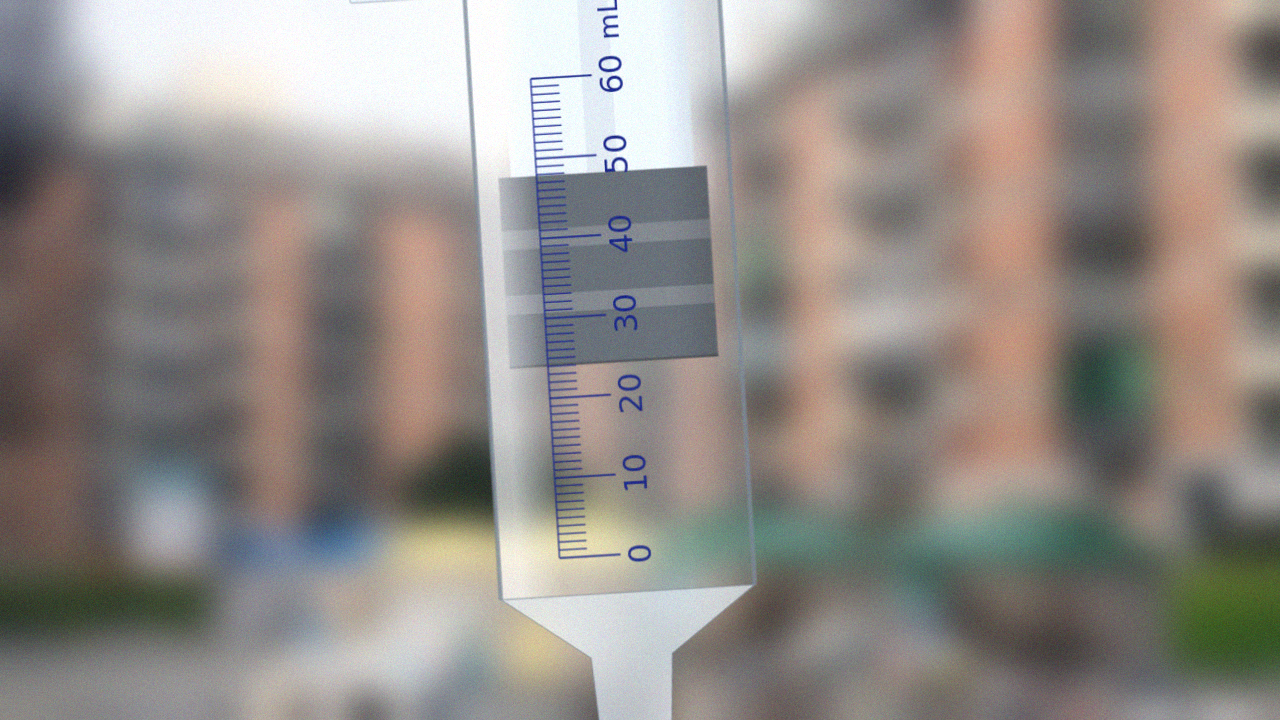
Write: **24** mL
